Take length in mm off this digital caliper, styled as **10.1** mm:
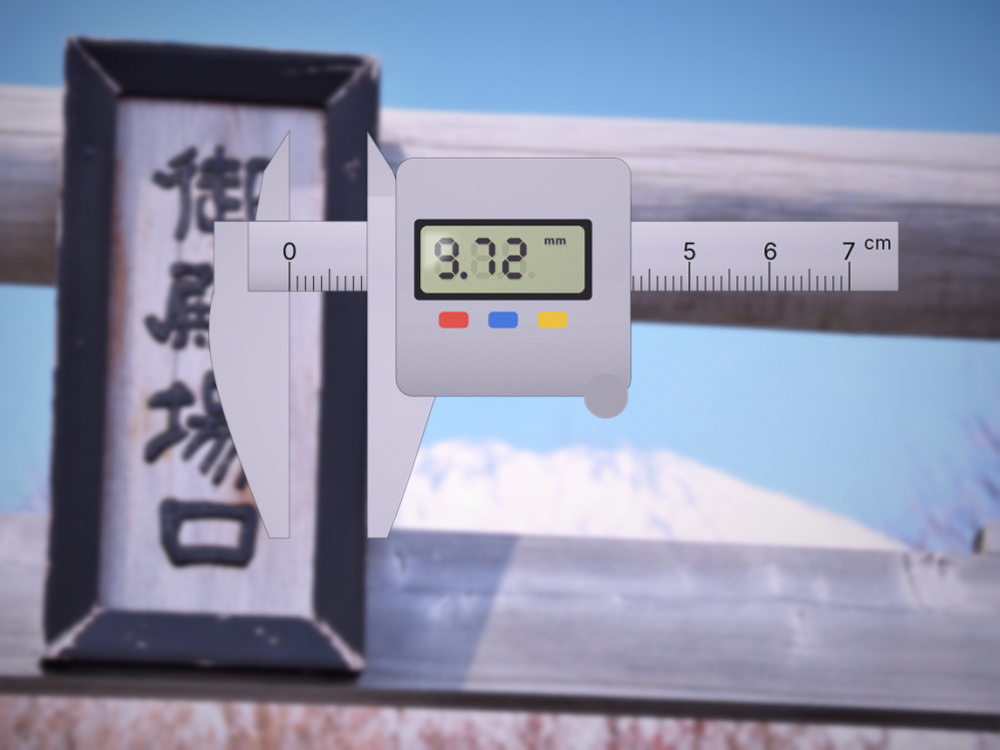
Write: **9.72** mm
